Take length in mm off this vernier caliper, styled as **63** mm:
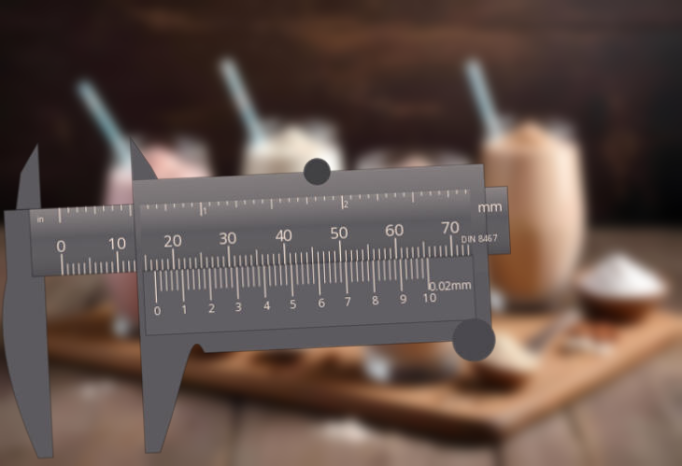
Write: **16.6** mm
